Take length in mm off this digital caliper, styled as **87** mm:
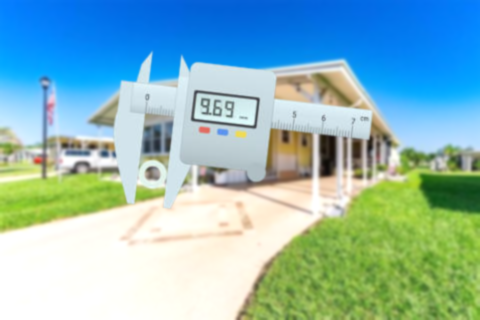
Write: **9.69** mm
